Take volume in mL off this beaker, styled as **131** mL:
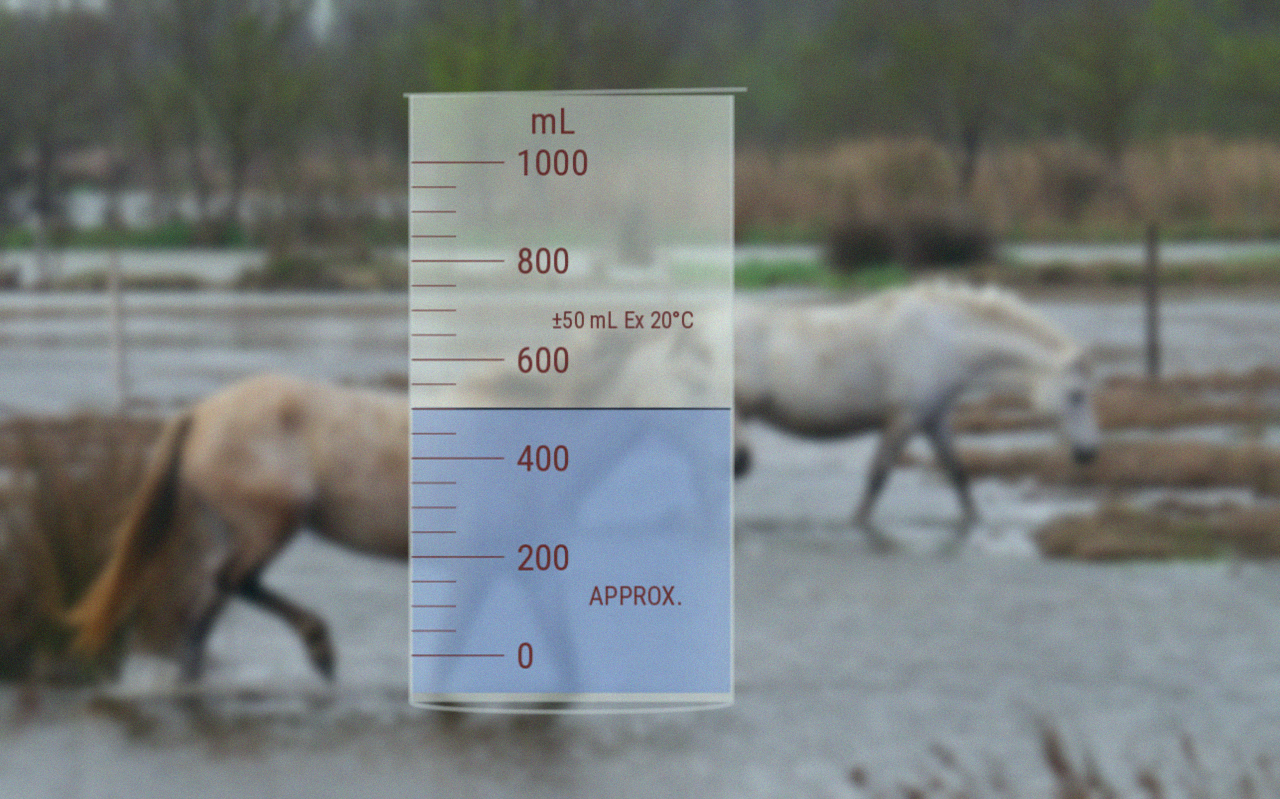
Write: **500** mL
